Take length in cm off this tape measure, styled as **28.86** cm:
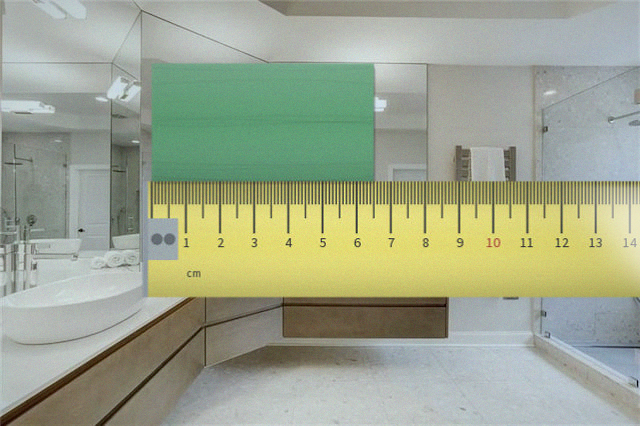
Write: **6.5** cm
